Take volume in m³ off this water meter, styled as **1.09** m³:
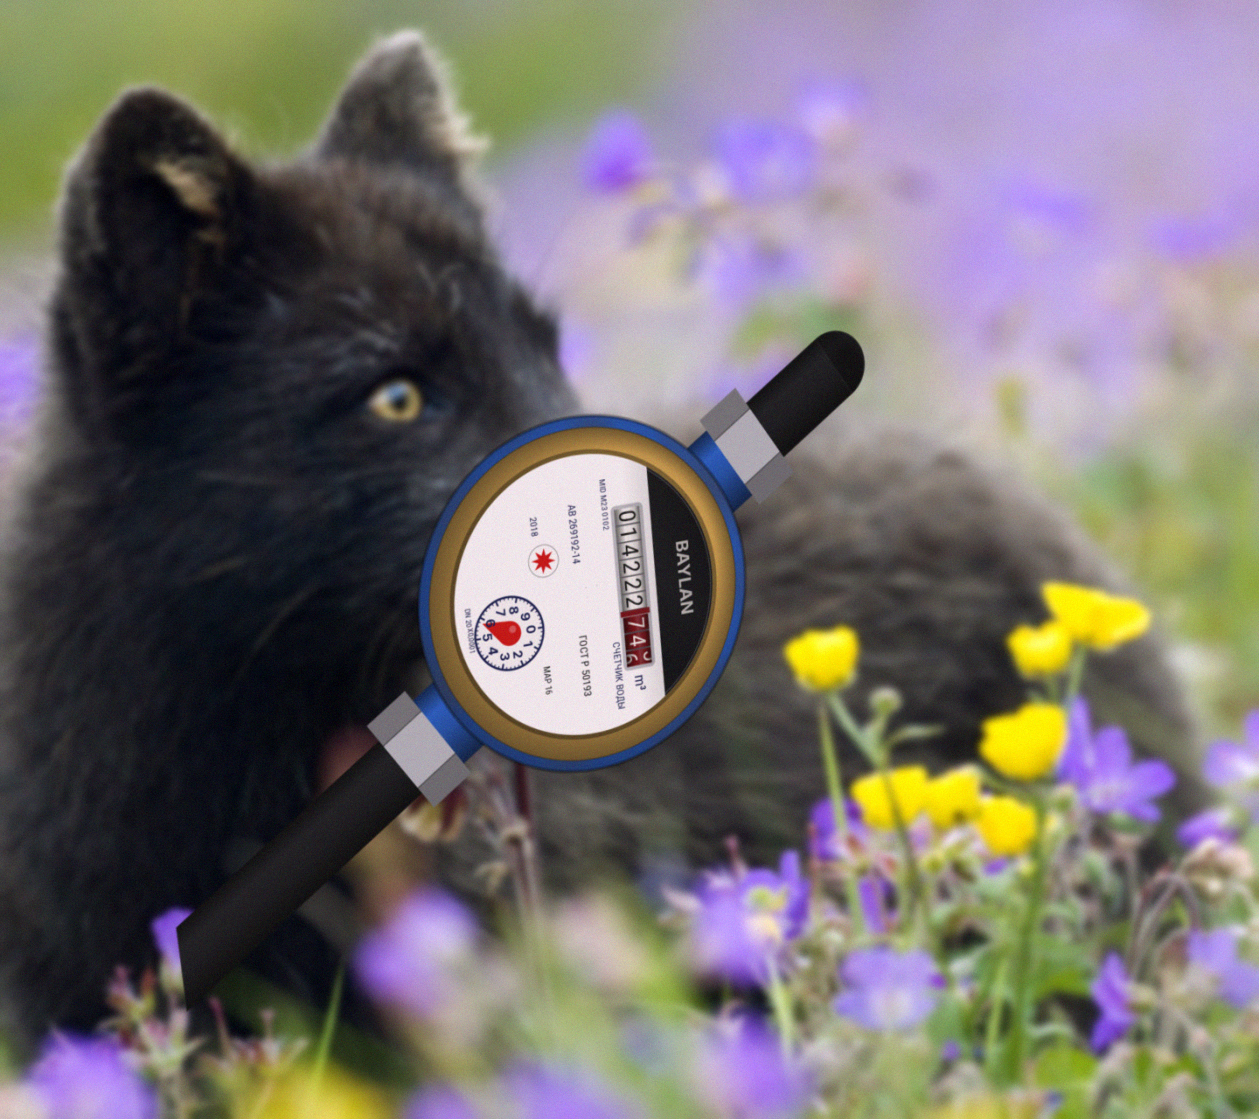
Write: **14222.7455** m³
